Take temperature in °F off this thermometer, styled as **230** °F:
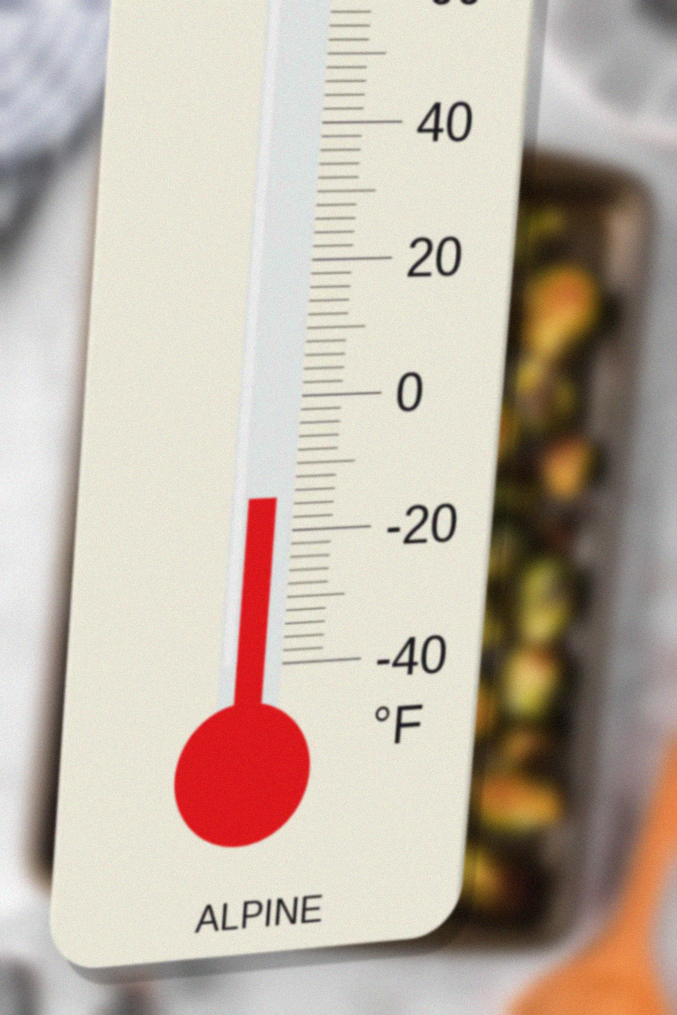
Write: **-15** °F
